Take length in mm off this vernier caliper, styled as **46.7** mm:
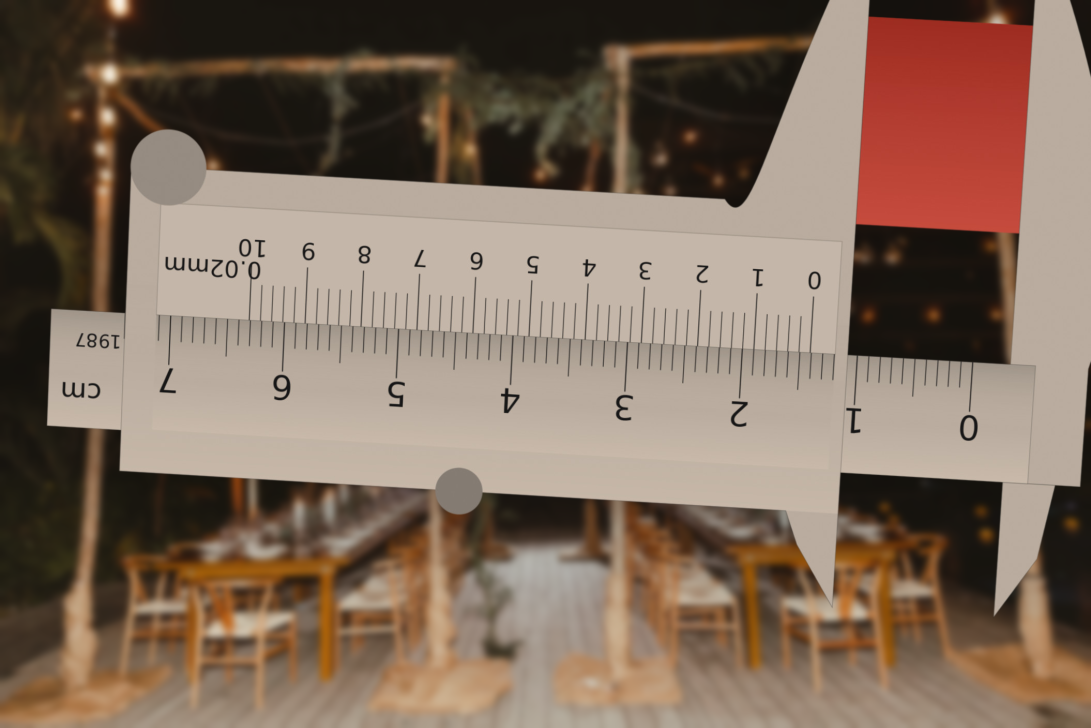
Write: **14.1** mm
